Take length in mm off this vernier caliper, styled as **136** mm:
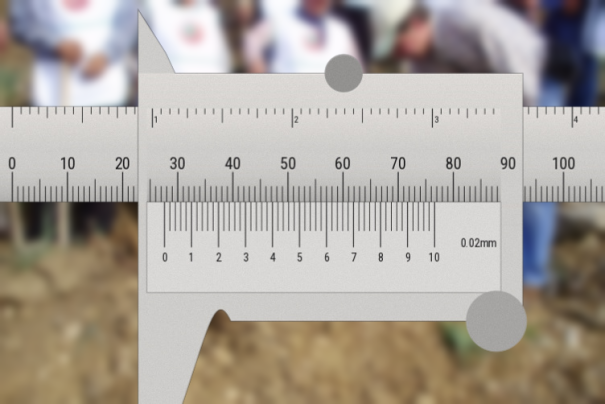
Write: **27.6** mm
